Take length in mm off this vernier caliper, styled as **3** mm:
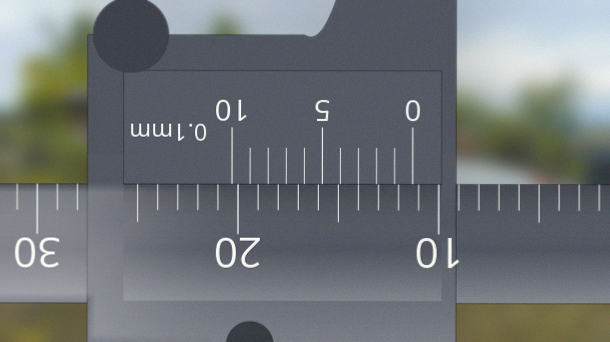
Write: **11.3** mm
